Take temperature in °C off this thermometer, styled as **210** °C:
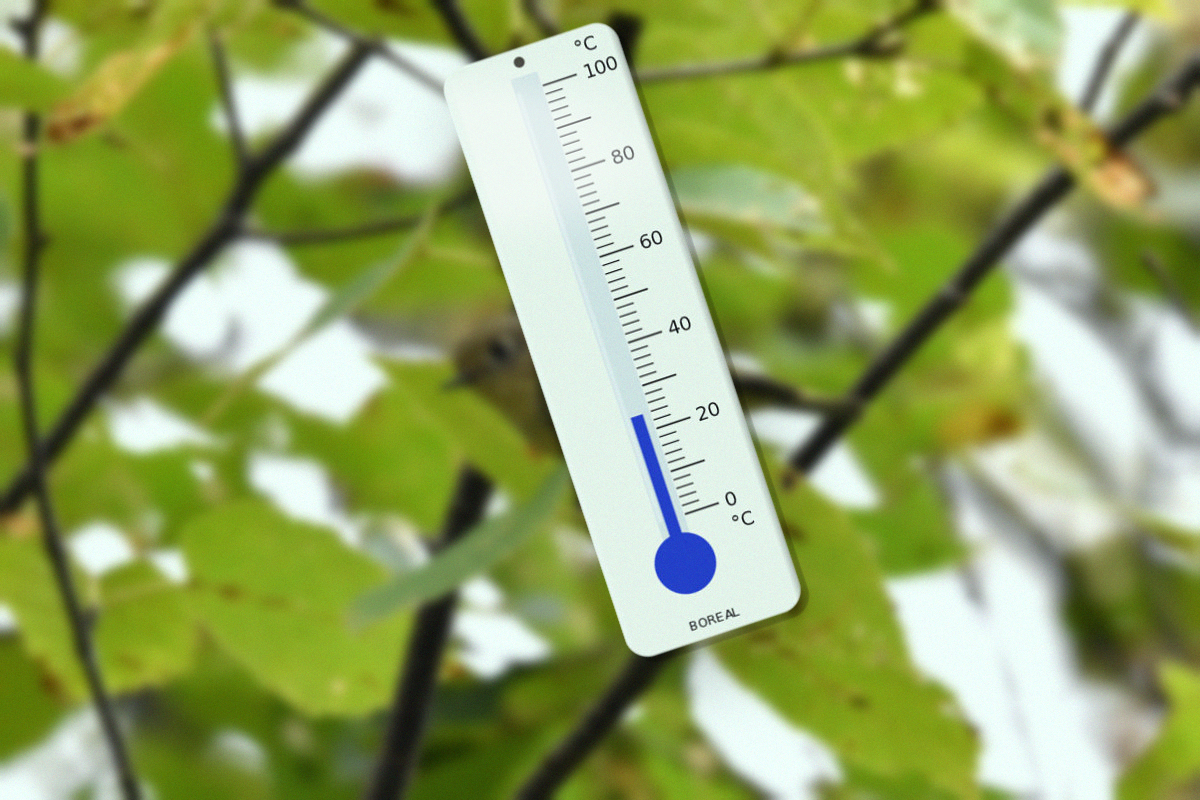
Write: **24** °C
